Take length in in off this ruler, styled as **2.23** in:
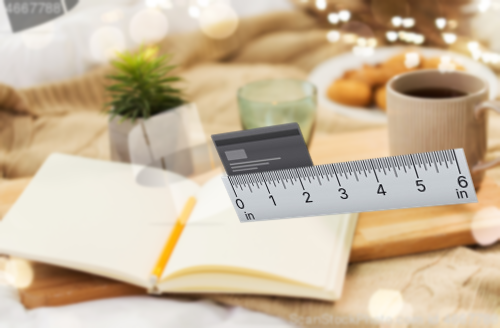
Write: **2.5** in
